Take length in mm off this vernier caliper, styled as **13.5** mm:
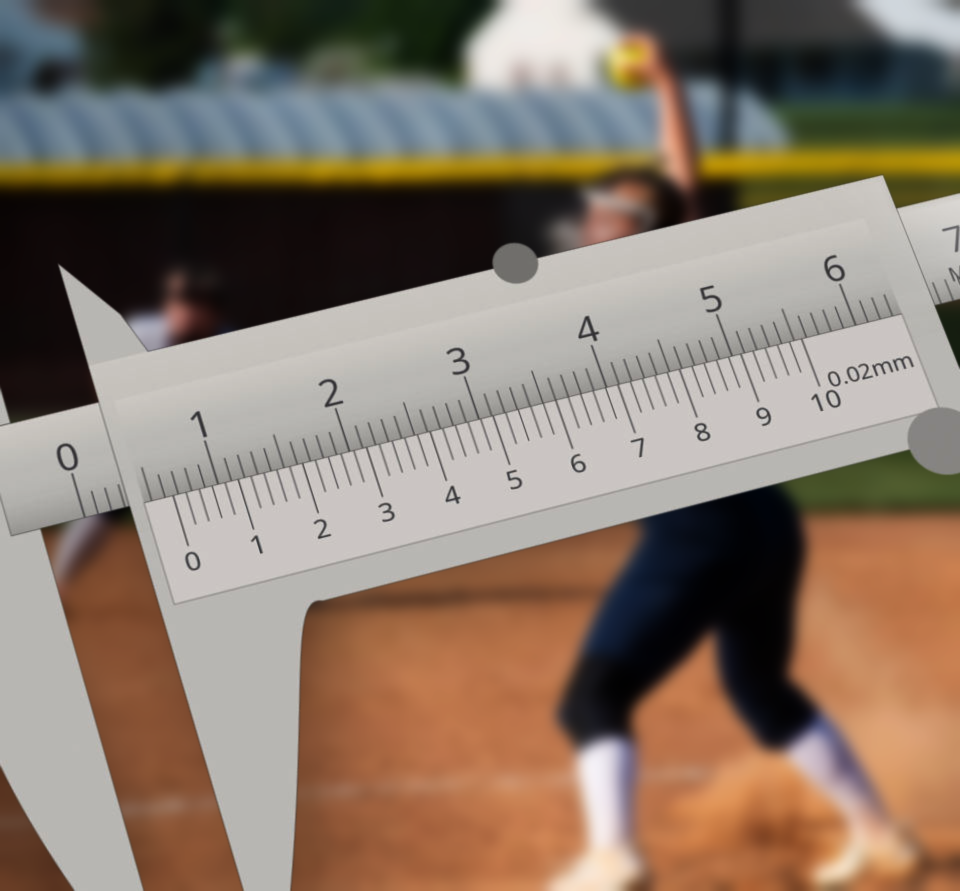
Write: **6.6** mm
